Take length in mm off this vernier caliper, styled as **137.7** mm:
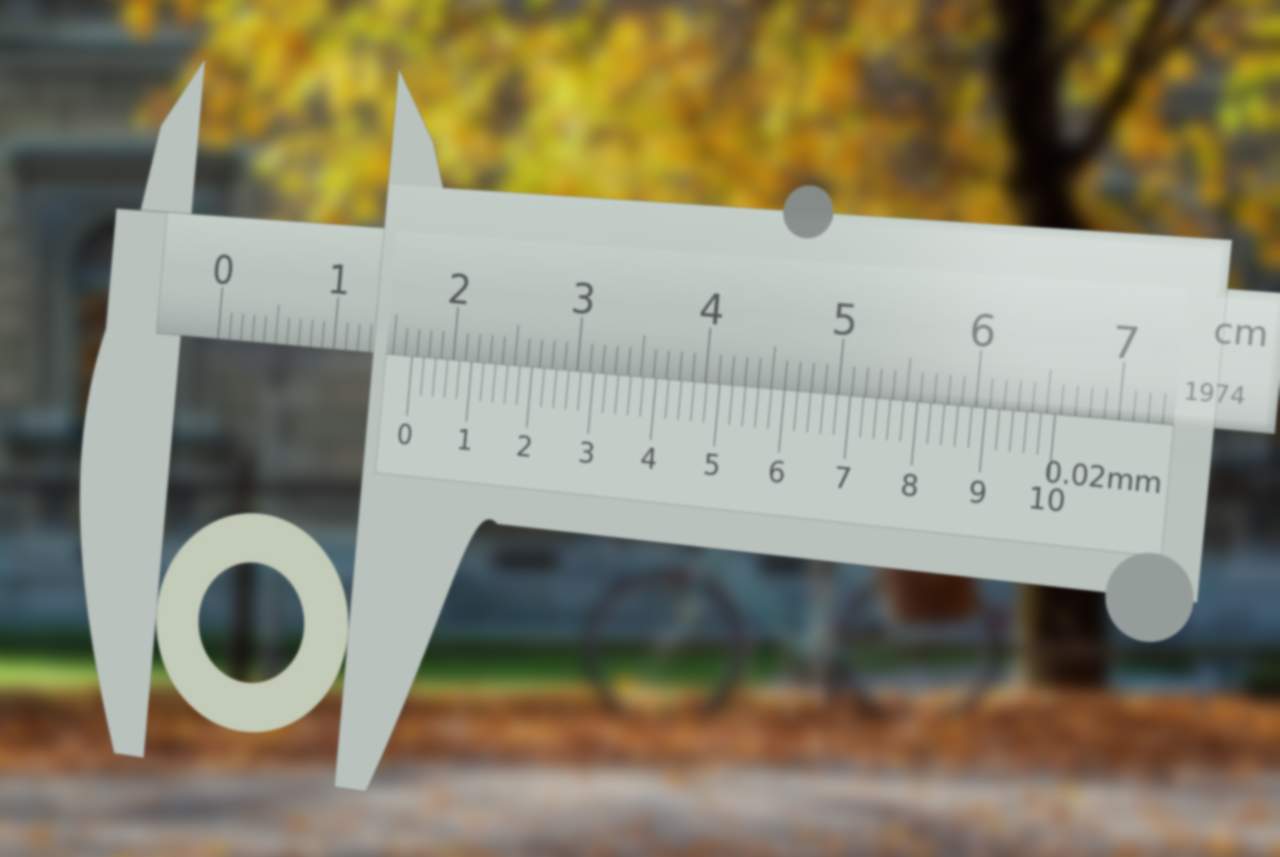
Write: **16.6** mm
